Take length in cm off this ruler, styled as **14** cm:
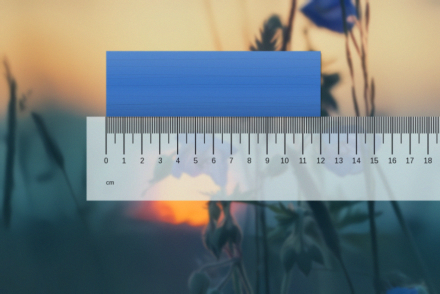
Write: **12** cm
